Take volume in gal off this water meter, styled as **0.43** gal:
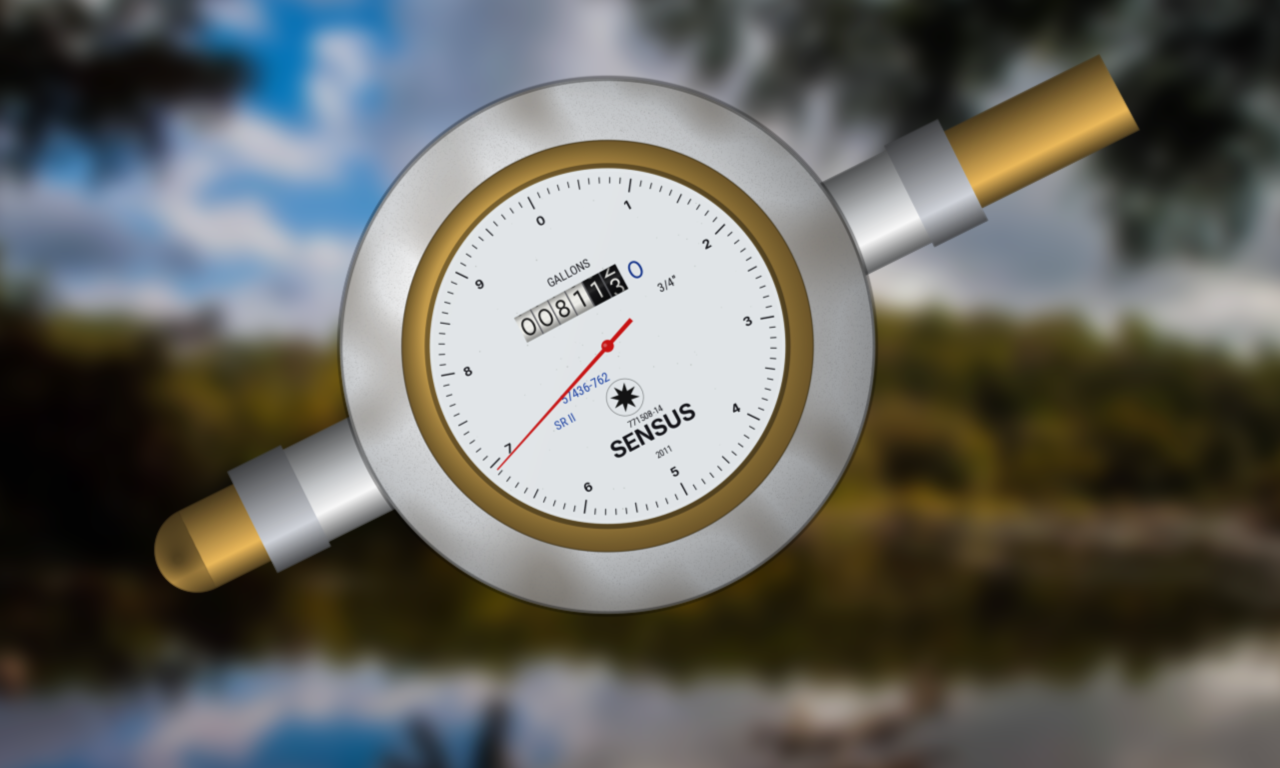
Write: **81126.9** gal
